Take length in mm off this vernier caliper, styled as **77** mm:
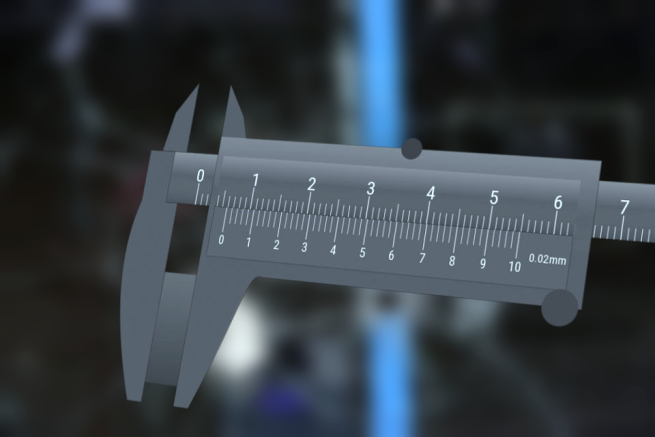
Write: **5.8** mm
